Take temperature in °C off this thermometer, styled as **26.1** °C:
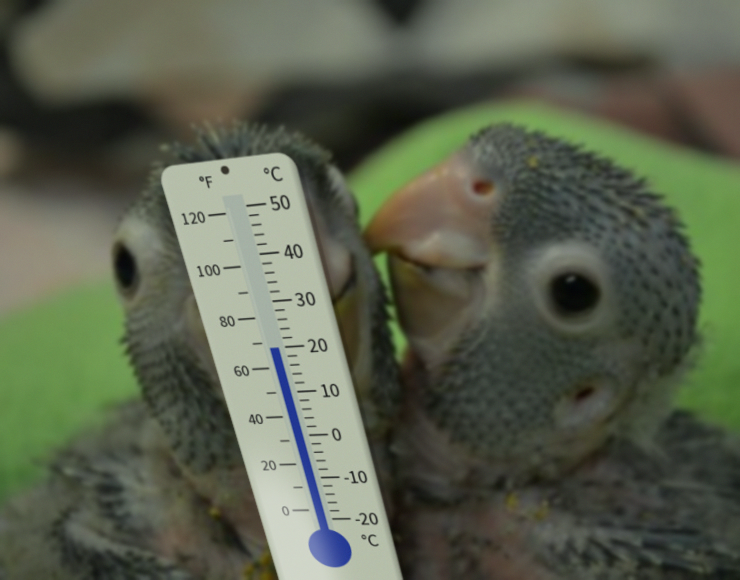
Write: **20** °C
